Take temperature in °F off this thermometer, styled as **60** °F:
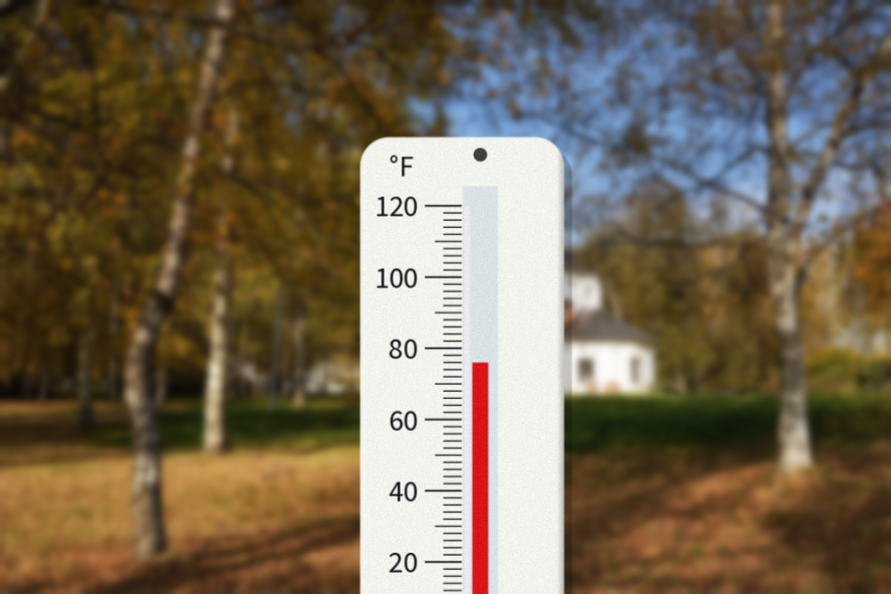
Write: **76** °F
